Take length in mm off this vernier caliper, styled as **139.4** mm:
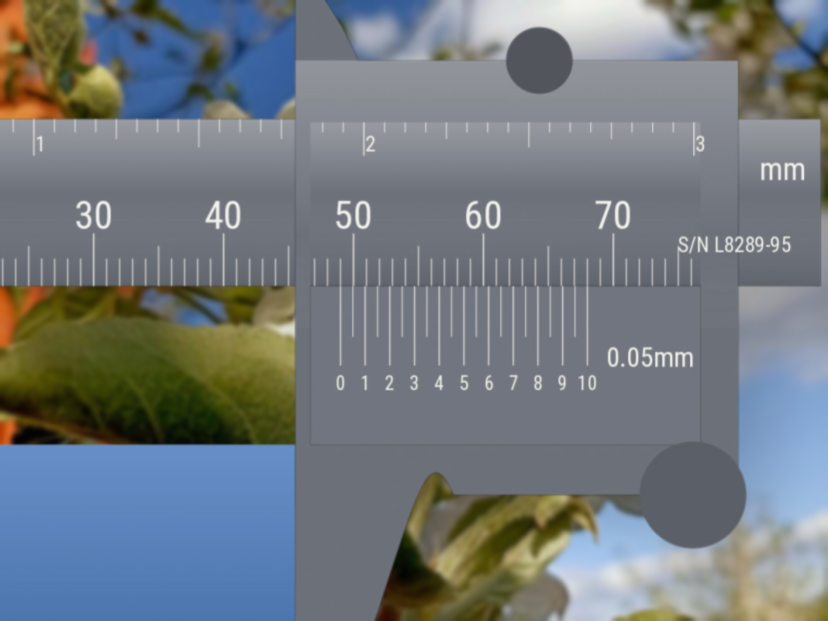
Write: **49.0** mm
